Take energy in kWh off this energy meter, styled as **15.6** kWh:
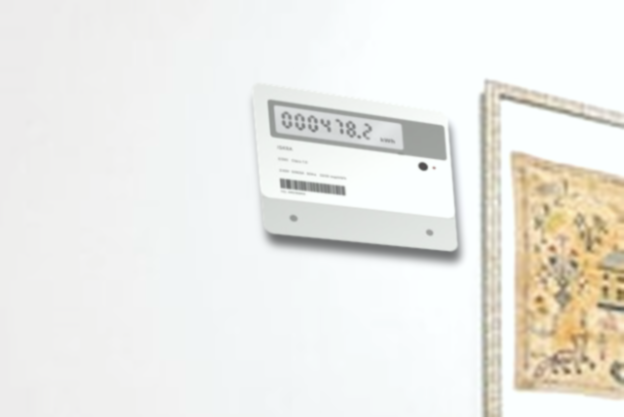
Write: **478.2** kWh
